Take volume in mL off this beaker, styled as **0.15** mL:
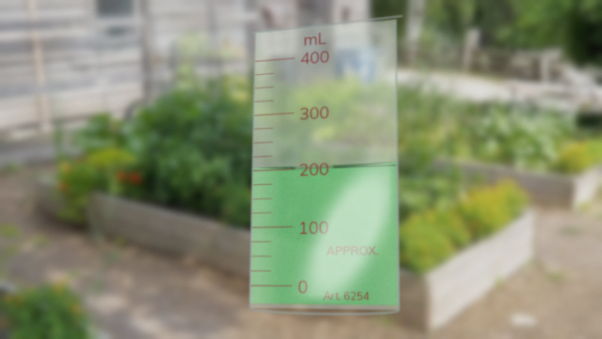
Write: **200** mL
